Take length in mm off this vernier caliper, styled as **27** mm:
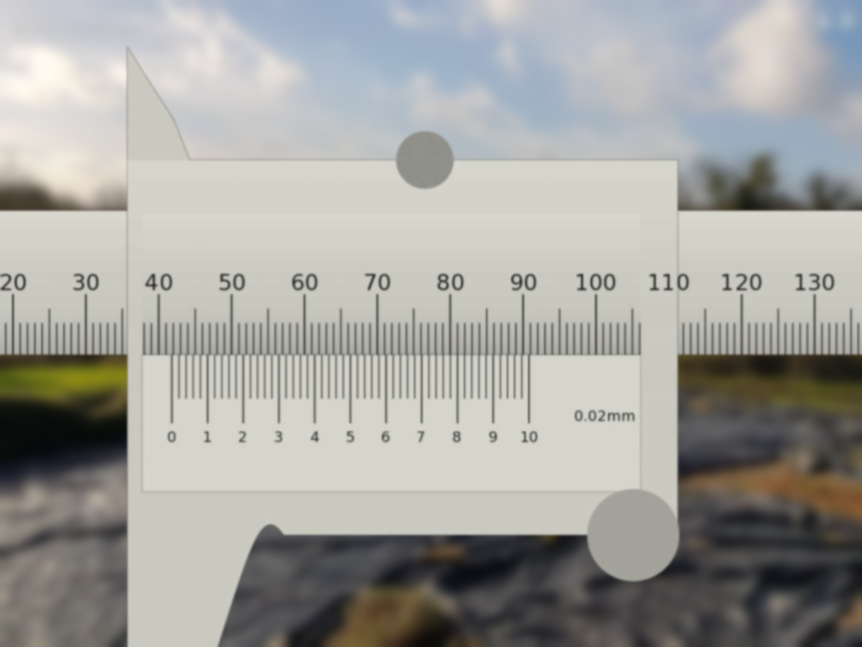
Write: **41.8** mm
